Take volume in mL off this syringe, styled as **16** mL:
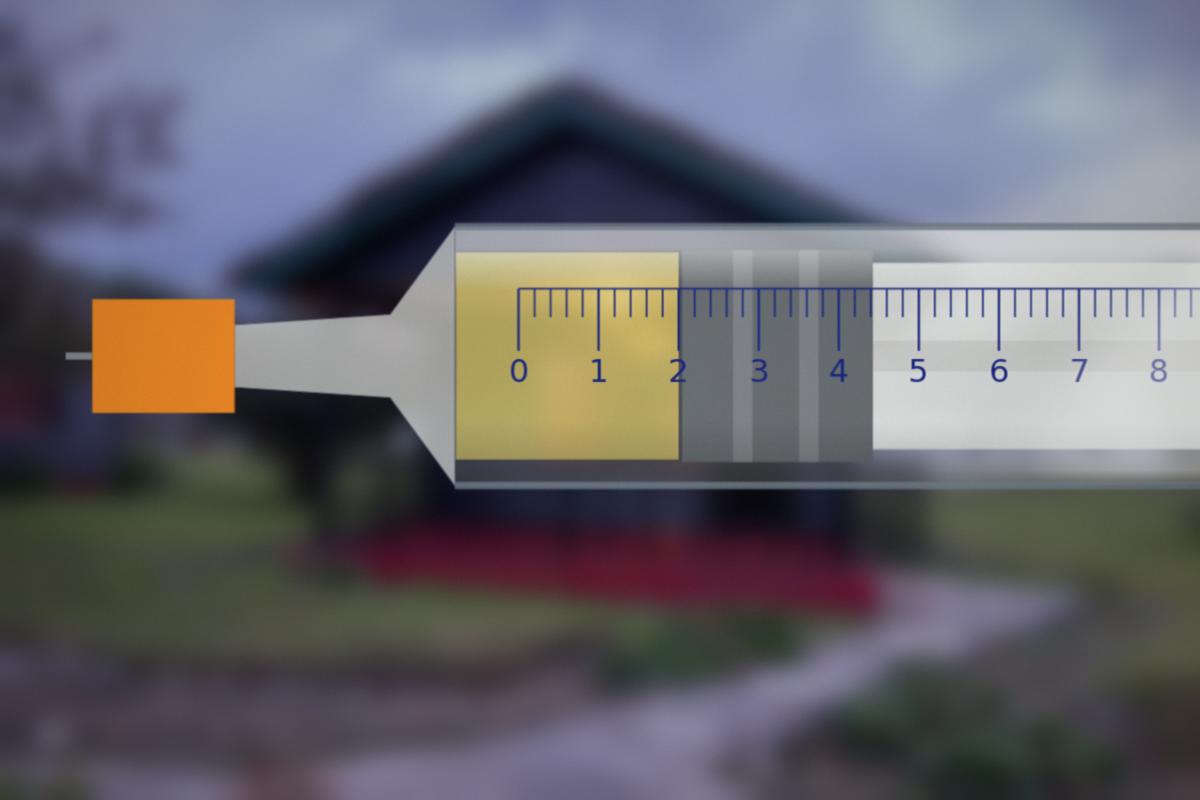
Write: **2** mL
